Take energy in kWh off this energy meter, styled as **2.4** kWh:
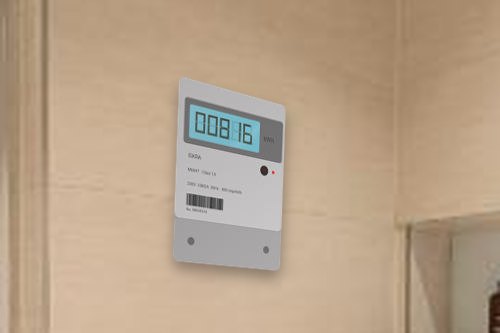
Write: **816** kWh
